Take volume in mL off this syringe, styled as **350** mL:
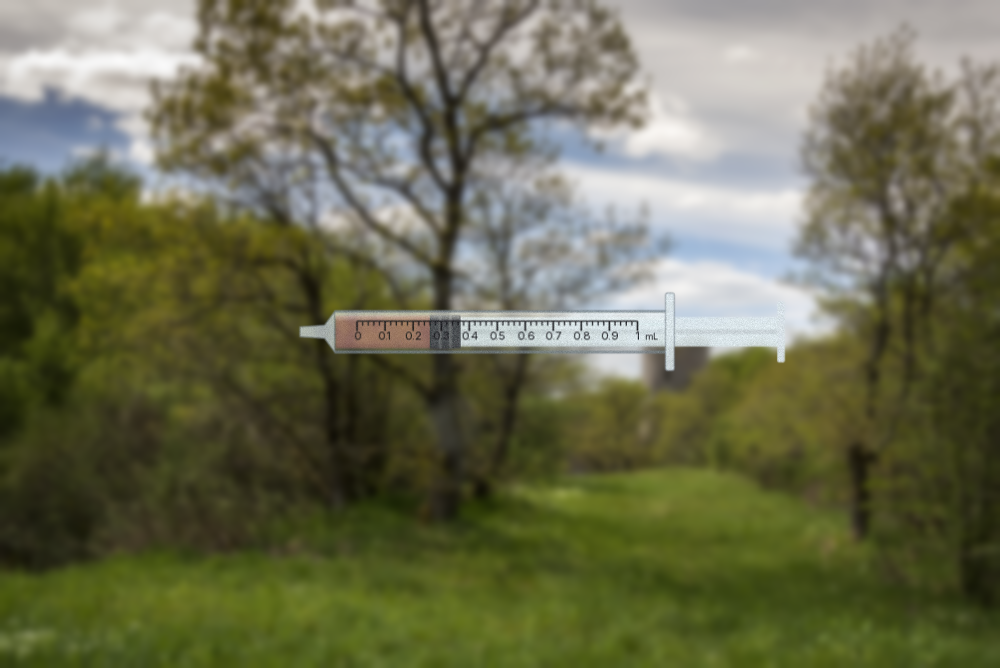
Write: **0.26** mL
